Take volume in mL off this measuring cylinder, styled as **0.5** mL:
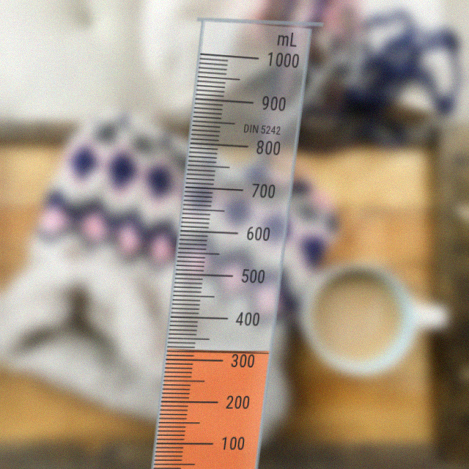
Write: **320** mL
